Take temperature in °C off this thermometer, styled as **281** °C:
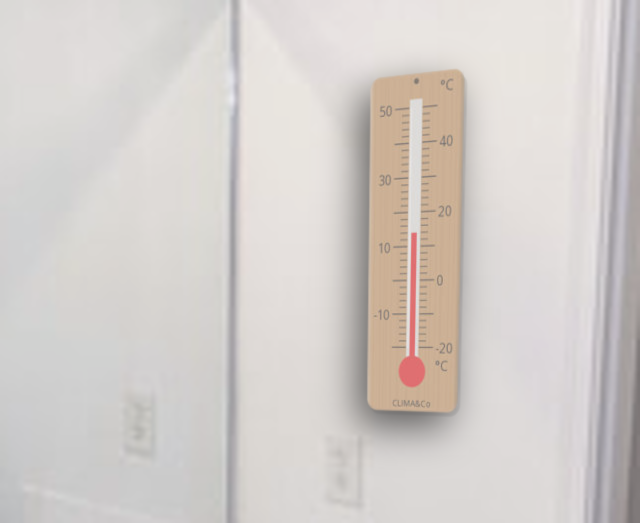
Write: **14** °C
